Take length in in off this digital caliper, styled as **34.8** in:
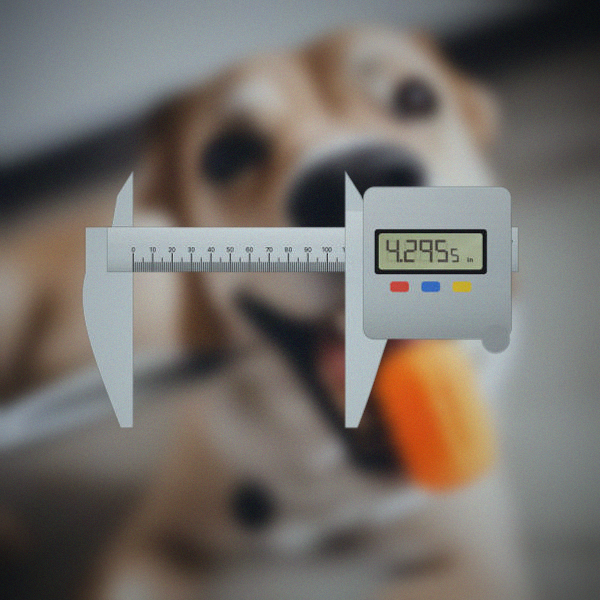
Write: **4.2955** in
